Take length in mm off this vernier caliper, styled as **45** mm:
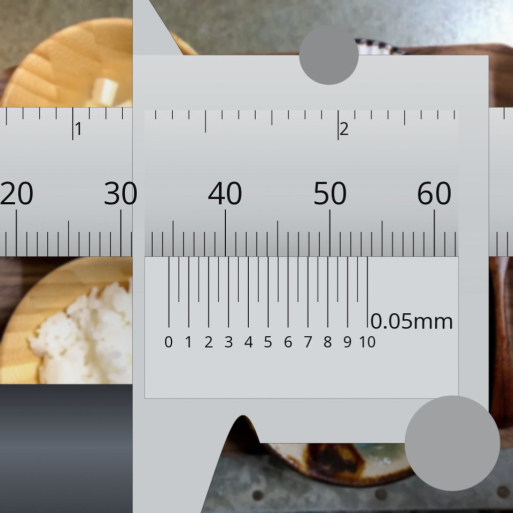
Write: **34.6** mm
